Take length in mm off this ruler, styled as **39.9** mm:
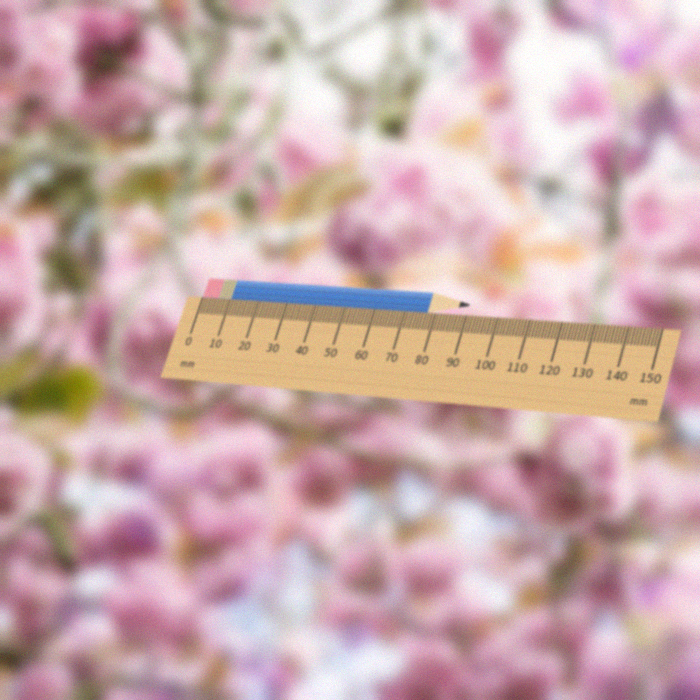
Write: **90** mm
